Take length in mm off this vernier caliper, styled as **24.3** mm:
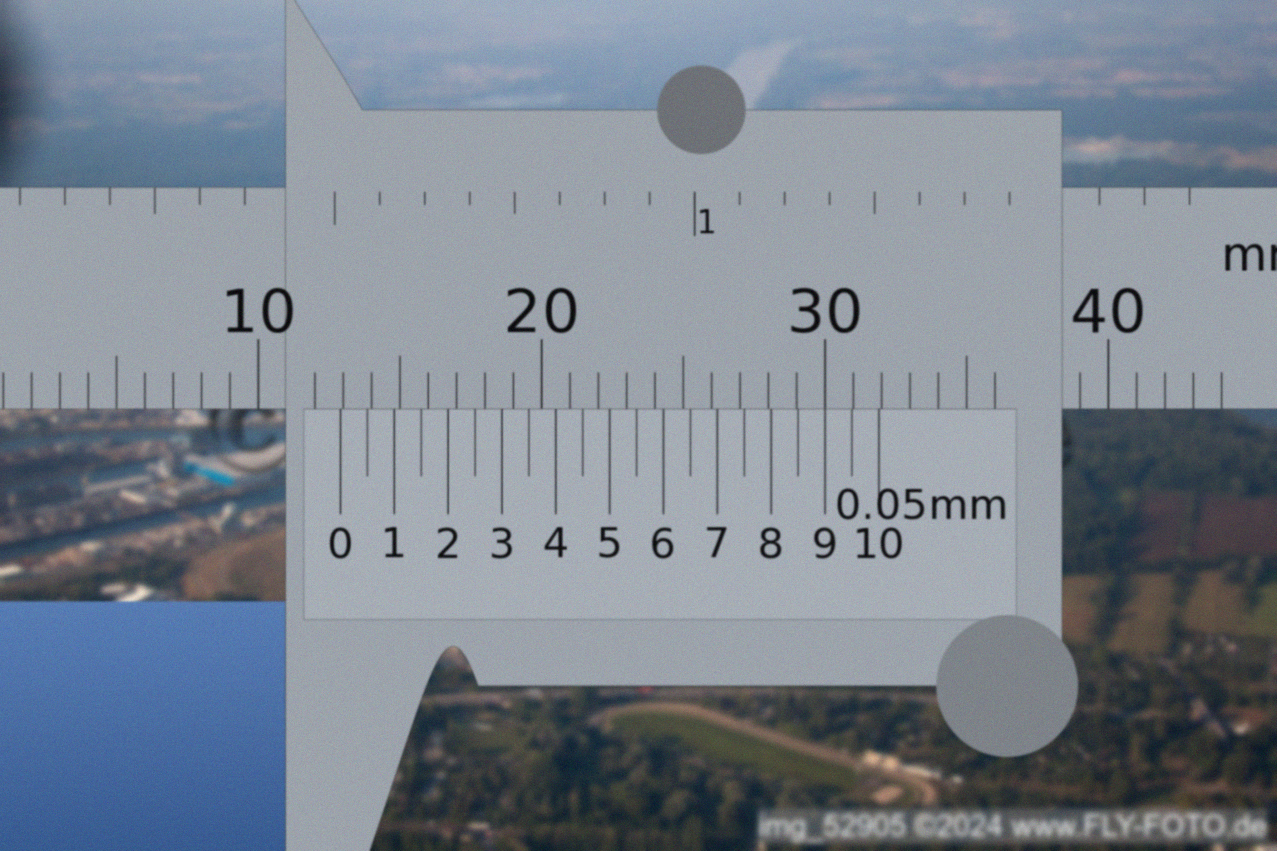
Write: **12.90** mm
